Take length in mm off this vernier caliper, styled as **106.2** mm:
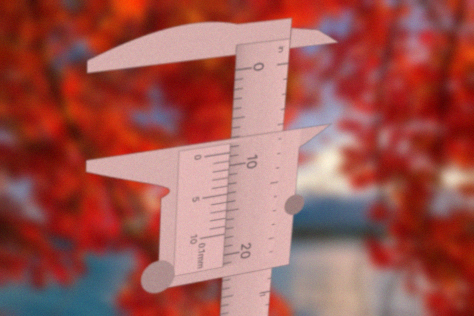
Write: **8.6** mm
